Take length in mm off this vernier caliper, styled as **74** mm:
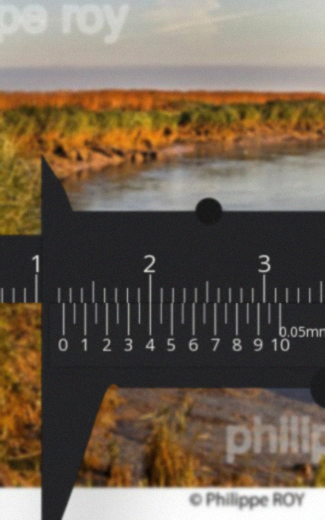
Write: **12.4** mm
